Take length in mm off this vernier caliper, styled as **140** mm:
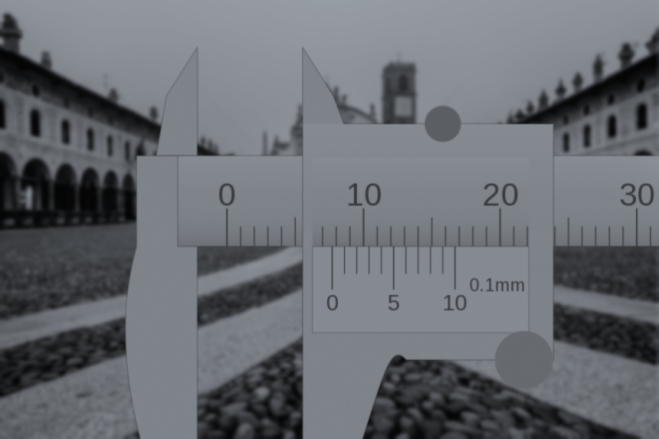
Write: **7.7** mm
